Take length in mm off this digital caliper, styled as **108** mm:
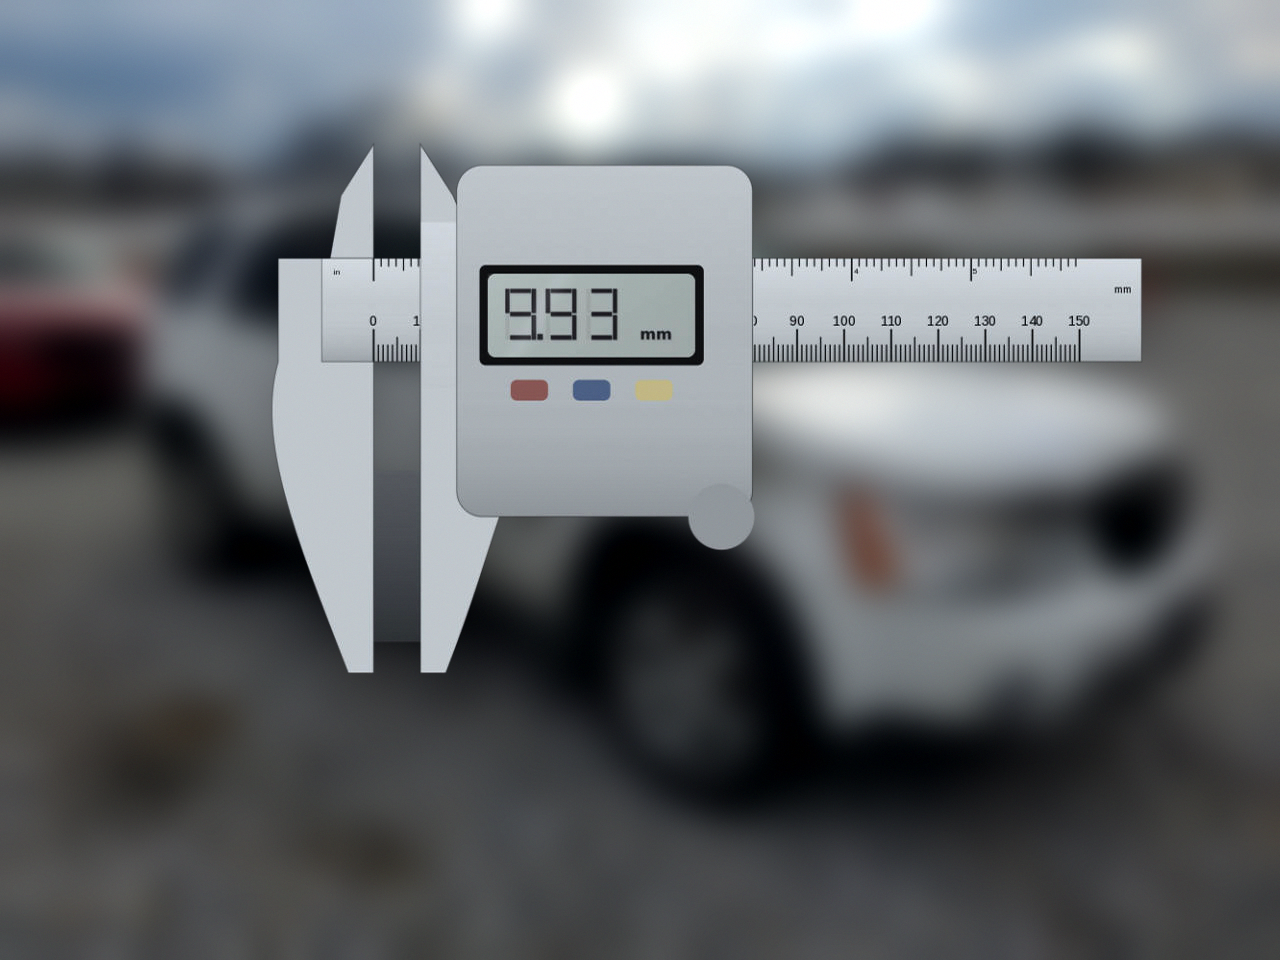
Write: **9.93** mm
